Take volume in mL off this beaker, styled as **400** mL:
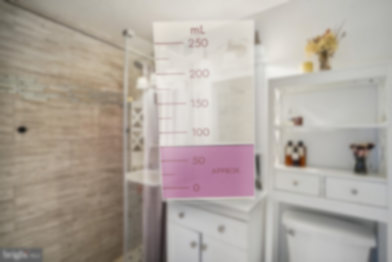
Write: **75** mL
